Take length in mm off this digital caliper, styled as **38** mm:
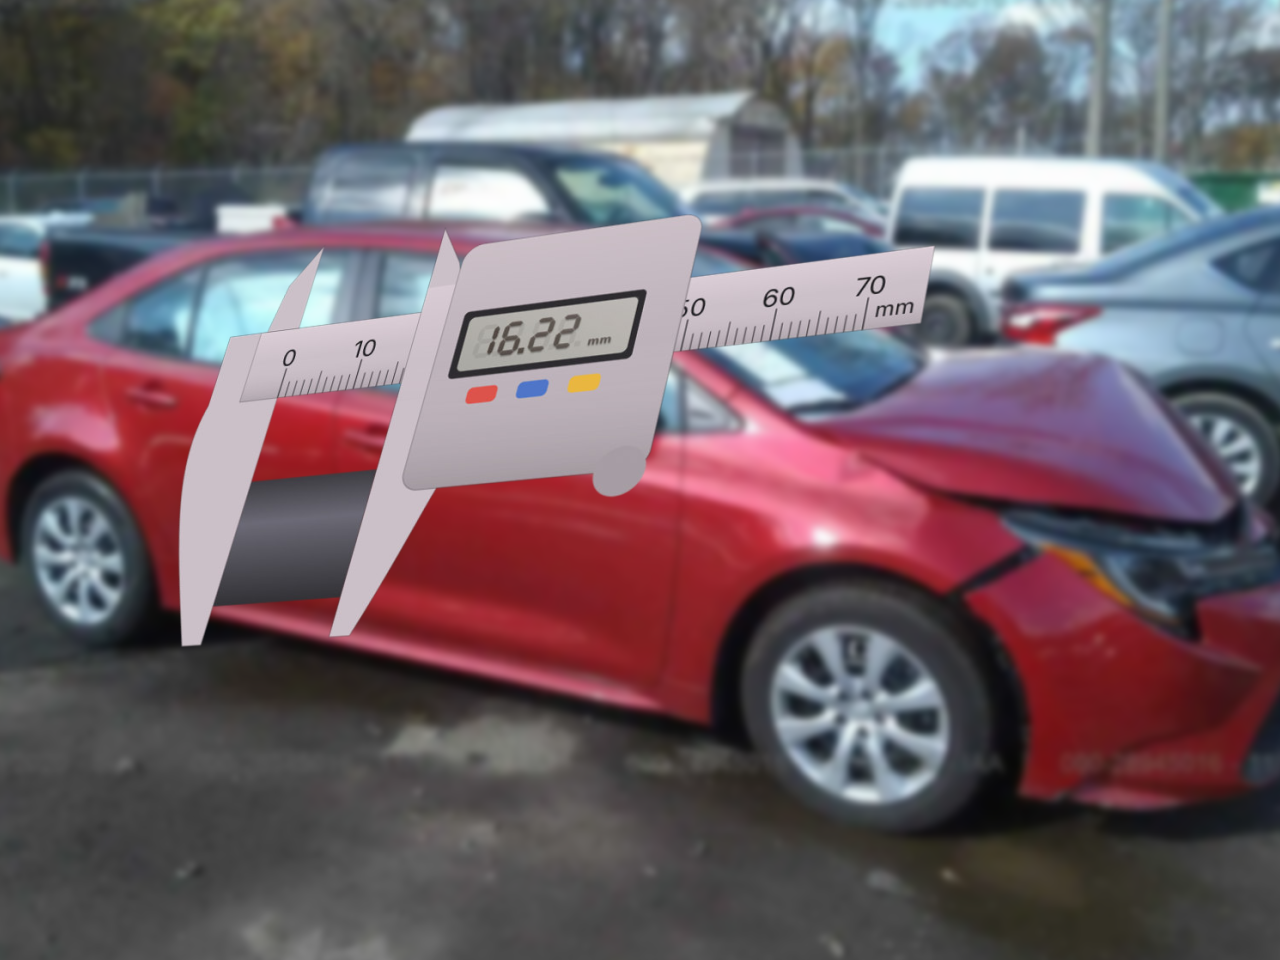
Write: **16.22** mm
